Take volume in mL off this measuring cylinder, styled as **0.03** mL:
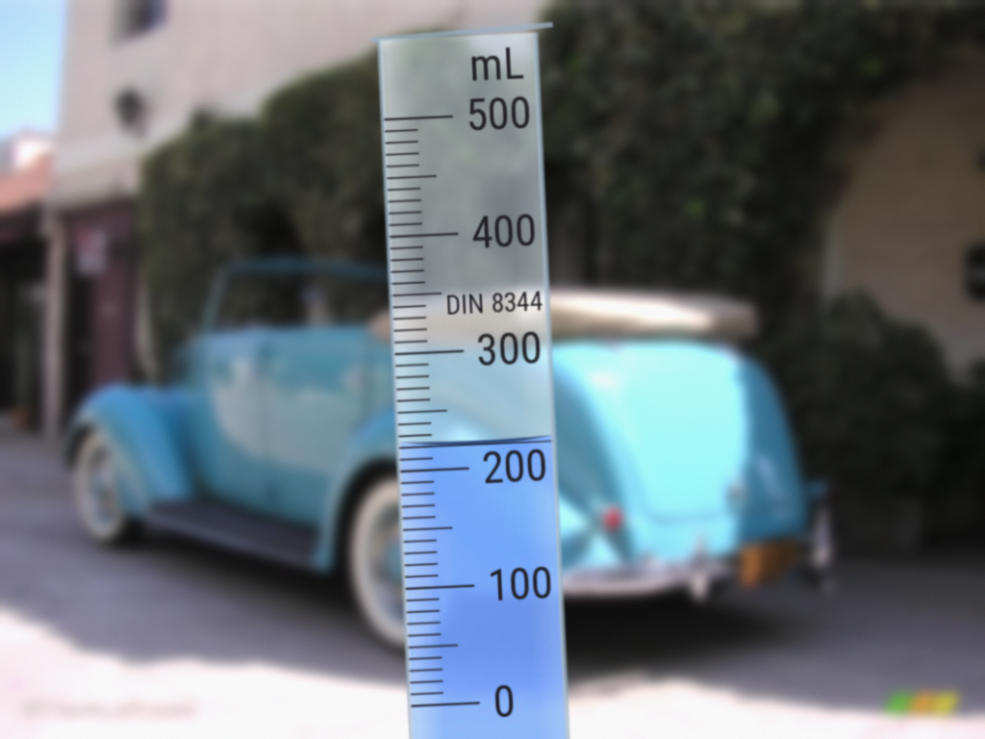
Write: **220** mL
